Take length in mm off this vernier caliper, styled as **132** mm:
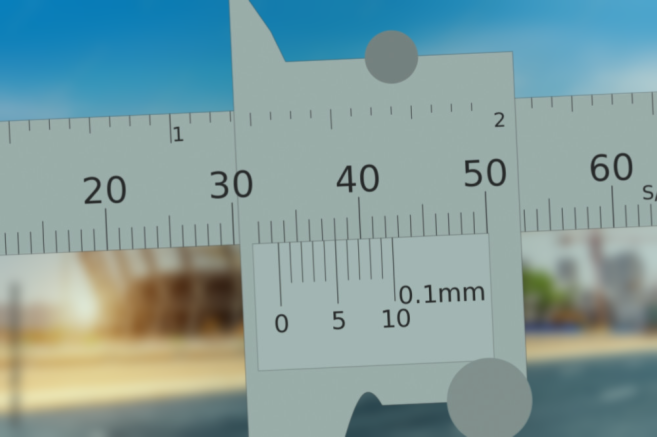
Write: **33.5** mm
